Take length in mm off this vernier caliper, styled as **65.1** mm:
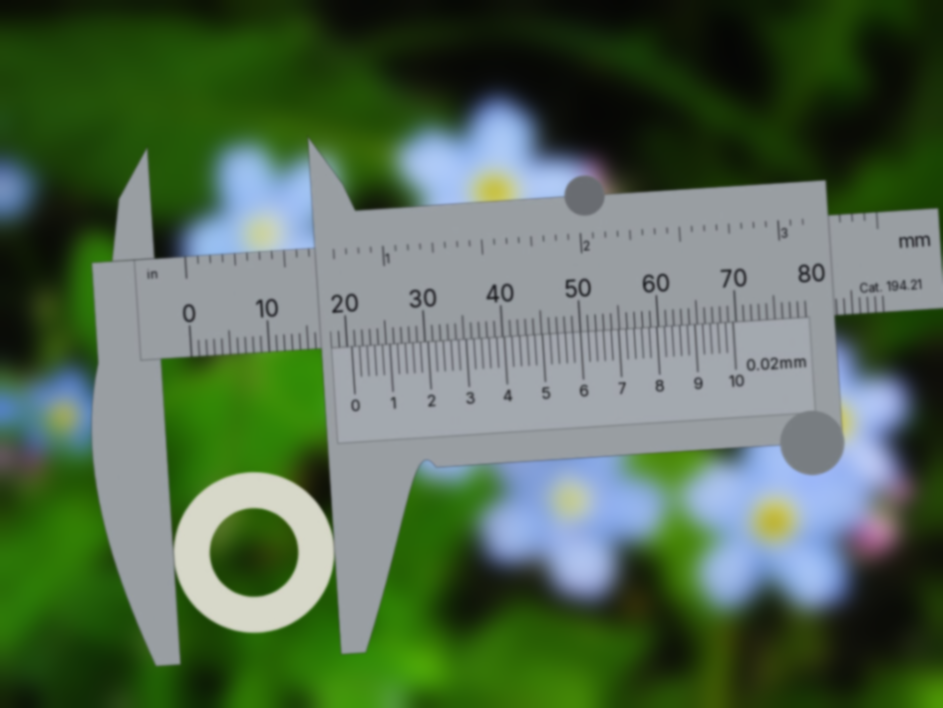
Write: **20.6** mm
